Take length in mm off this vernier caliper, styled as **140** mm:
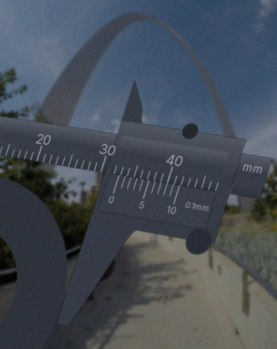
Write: **32.8** mm
